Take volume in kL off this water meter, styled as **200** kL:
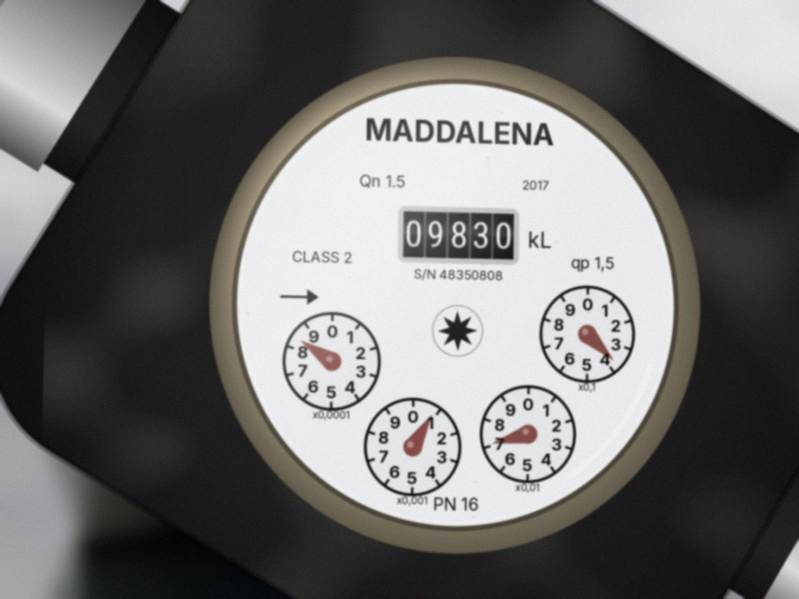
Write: **9830.3708** kL
